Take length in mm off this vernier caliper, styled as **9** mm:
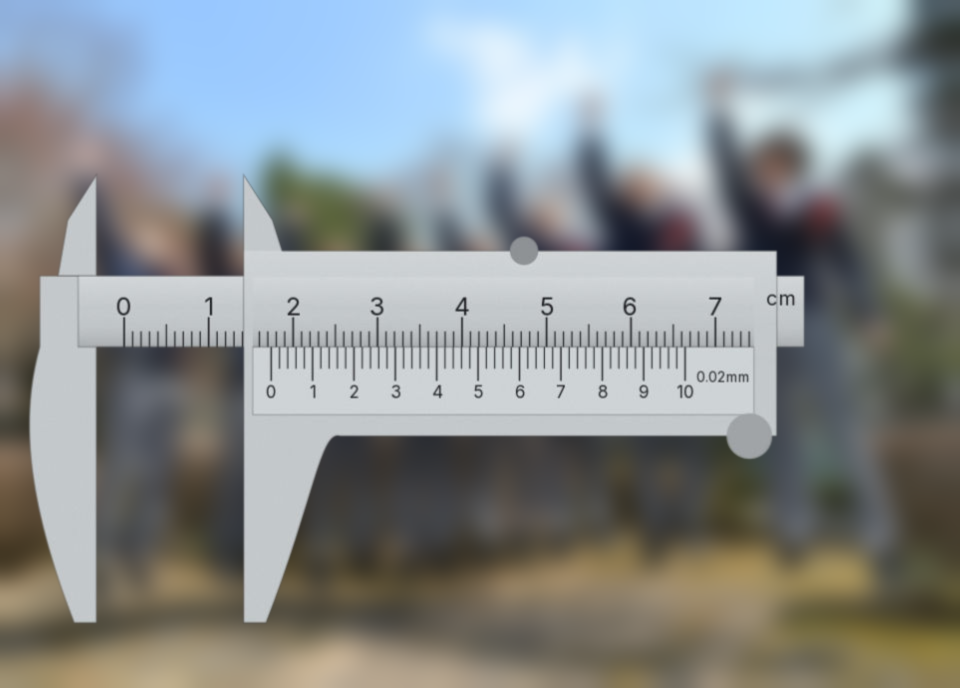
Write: **17.4** mm
